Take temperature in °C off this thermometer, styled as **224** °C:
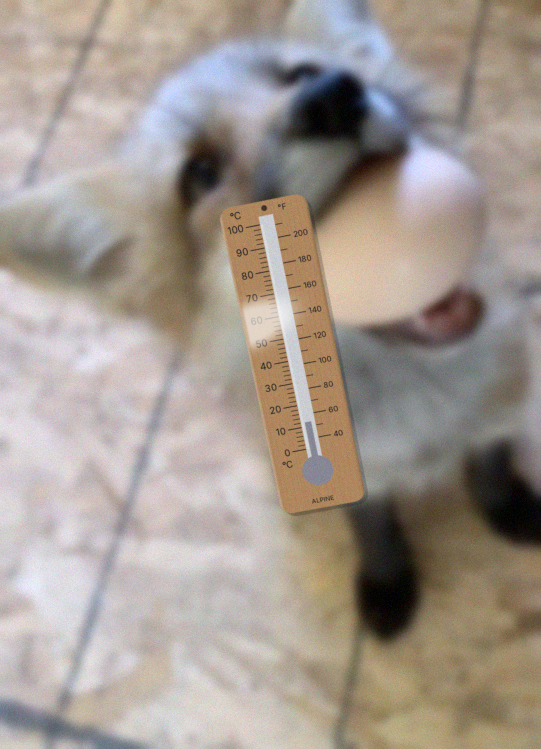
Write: **12** °C
